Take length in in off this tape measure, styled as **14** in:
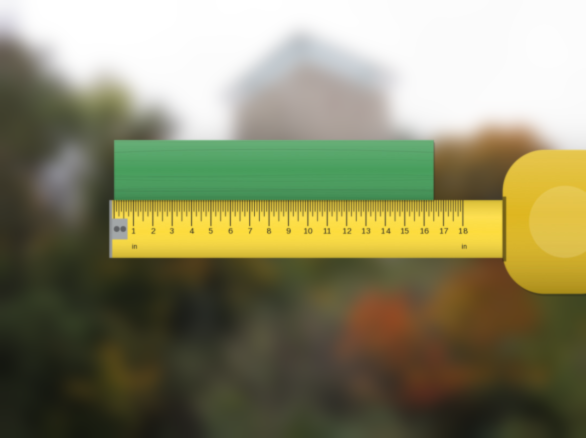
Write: **16.5** in
